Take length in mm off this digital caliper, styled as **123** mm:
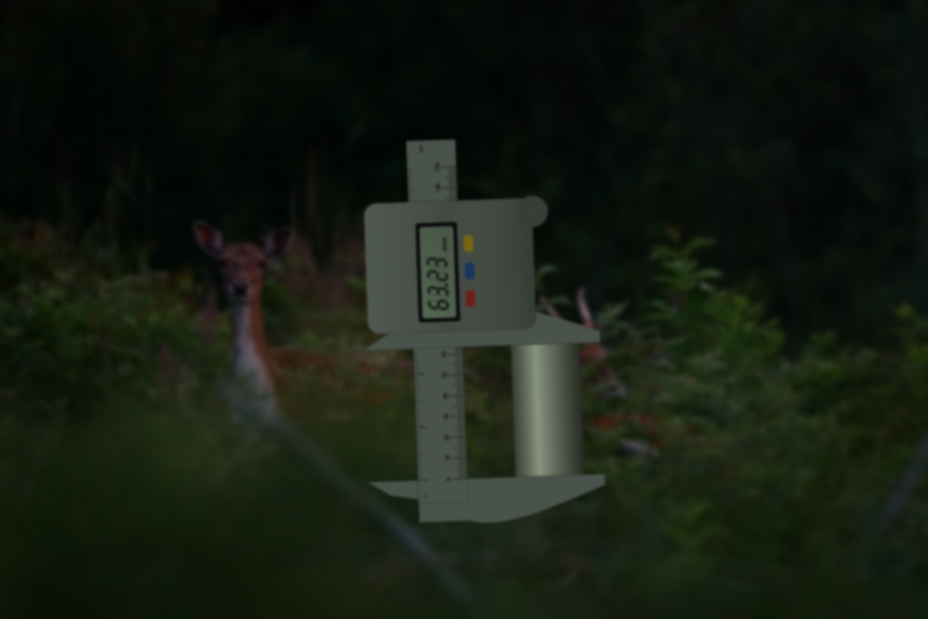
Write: **63.23** mm
